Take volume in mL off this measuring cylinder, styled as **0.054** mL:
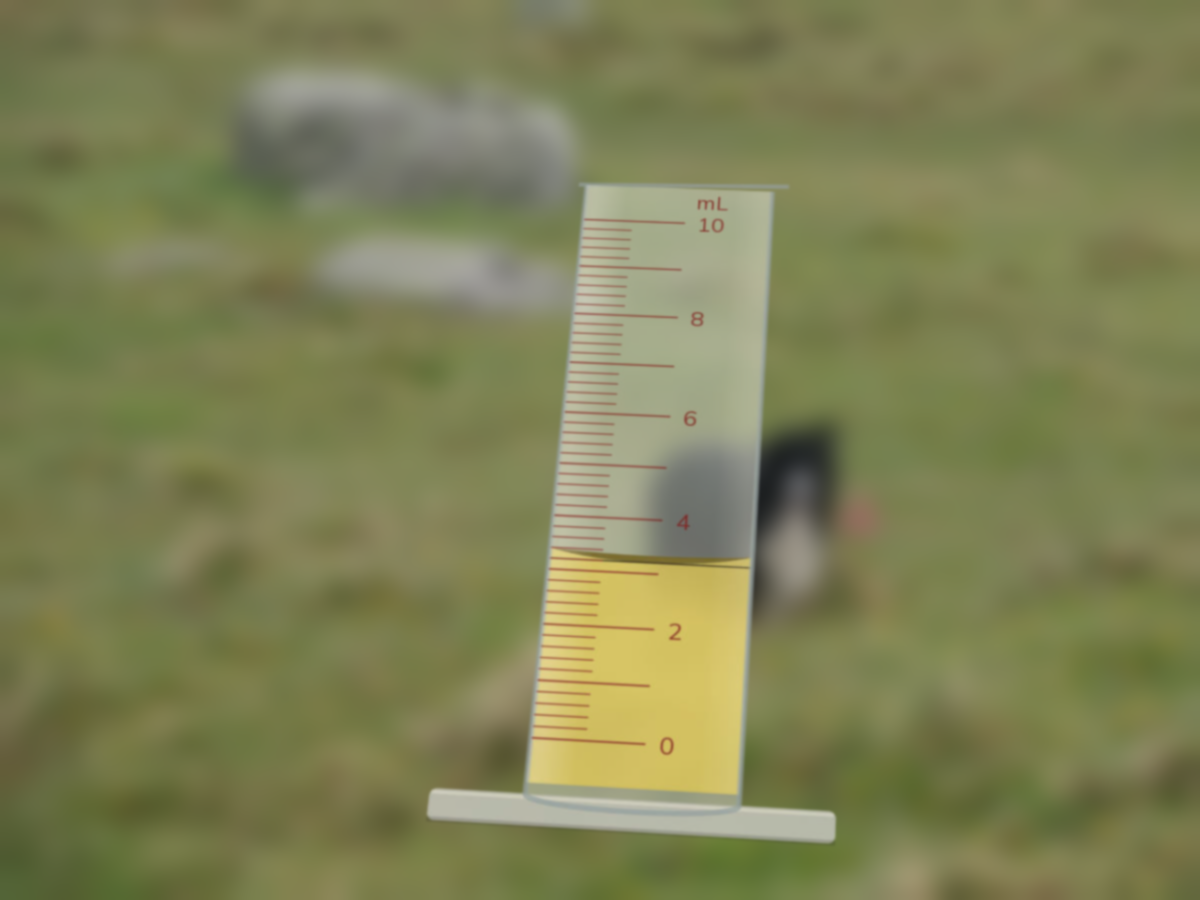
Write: **3.2** mL
